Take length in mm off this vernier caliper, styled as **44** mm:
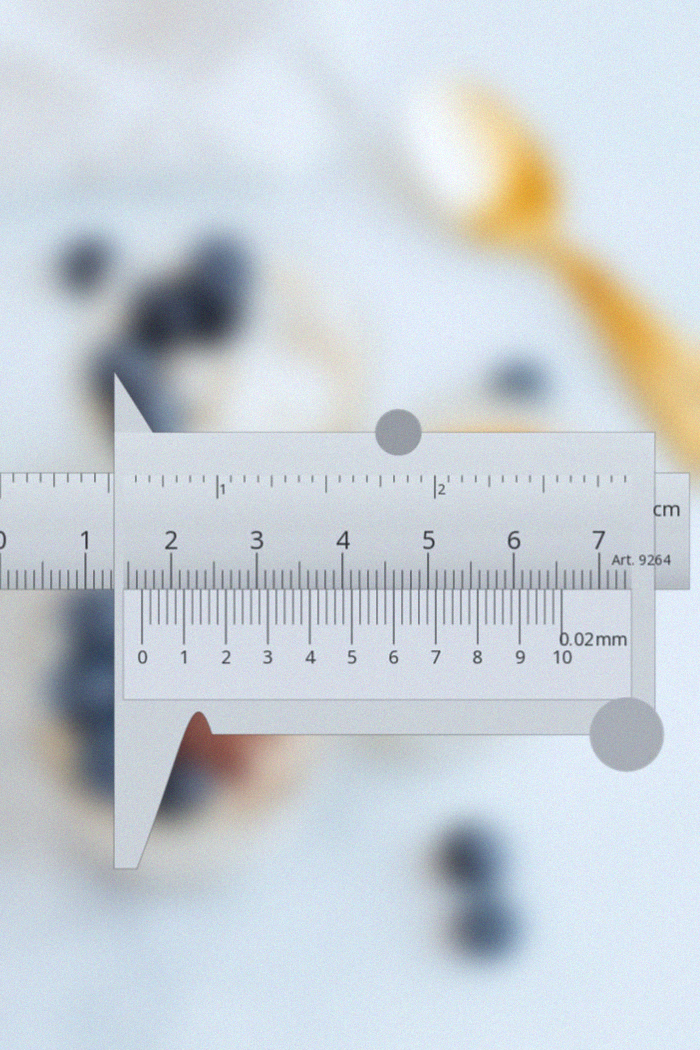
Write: **16.6** mm
